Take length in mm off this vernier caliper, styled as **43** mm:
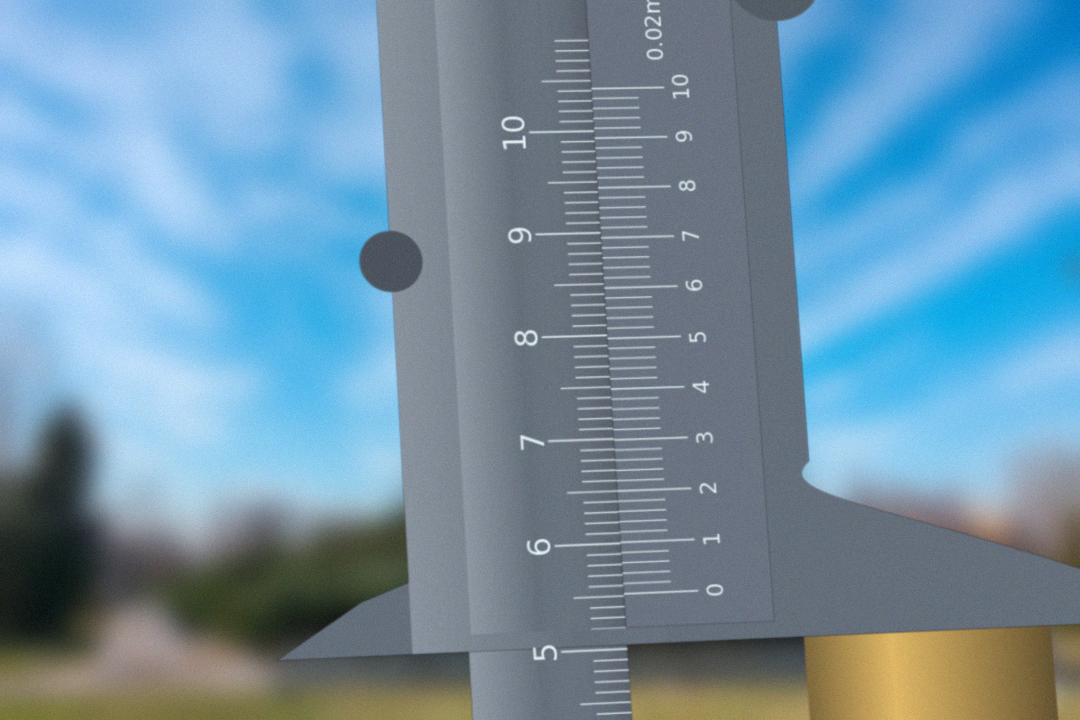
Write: **55.2** mm
